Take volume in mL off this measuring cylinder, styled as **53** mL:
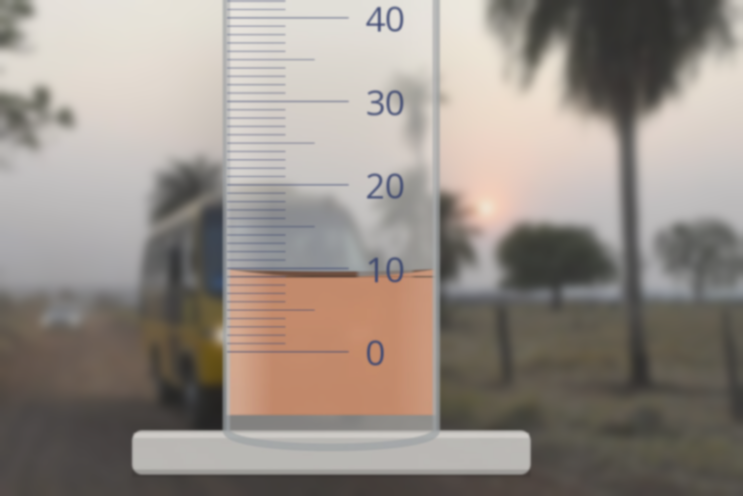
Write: **9** mL
